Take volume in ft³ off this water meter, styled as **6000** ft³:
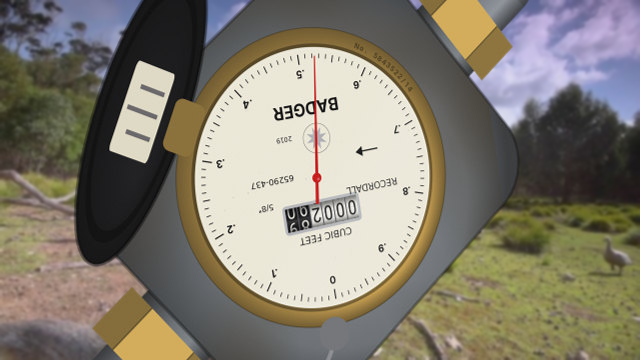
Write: **289.52** ft³
